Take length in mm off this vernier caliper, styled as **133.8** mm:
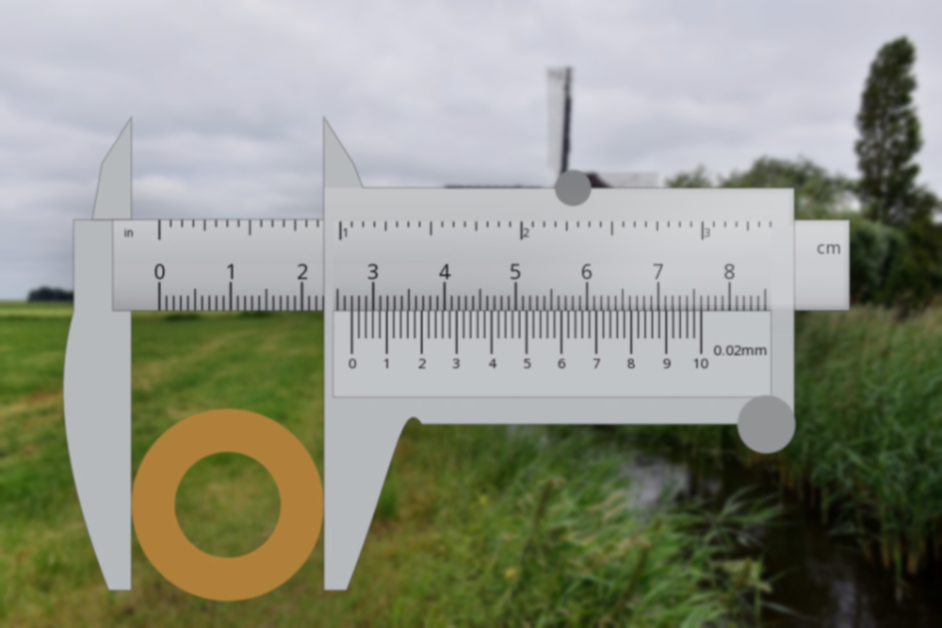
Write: **27.0** mm
